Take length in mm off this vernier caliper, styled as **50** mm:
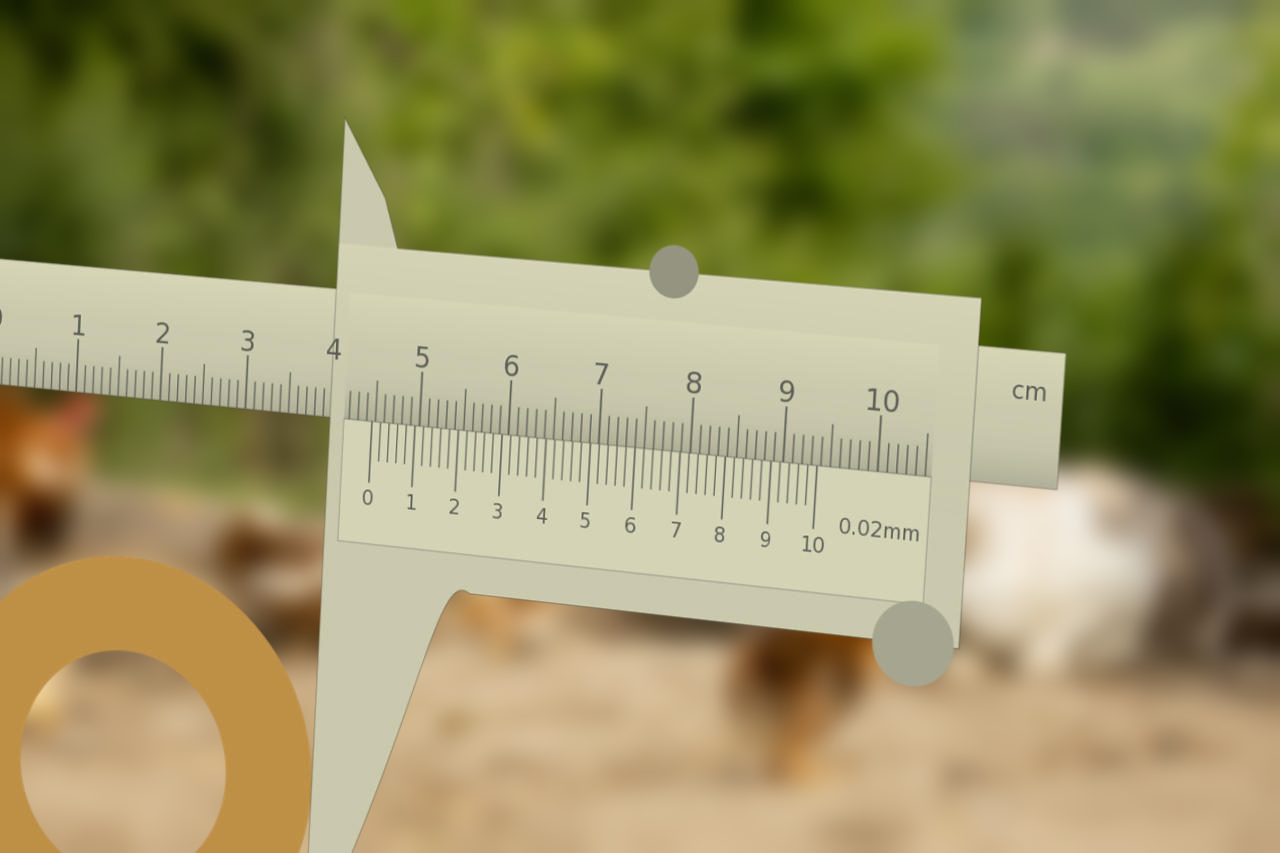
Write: **44.6** mm
